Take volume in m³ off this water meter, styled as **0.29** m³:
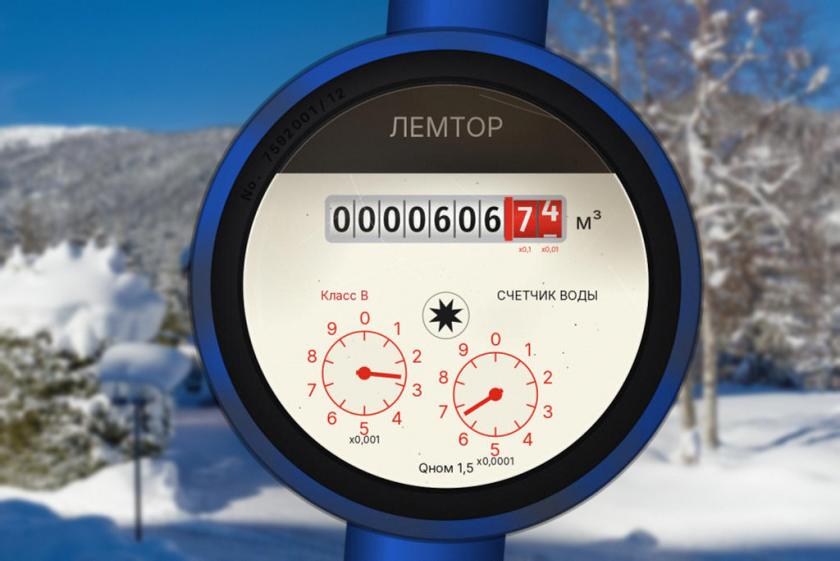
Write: **606.7426** m³
